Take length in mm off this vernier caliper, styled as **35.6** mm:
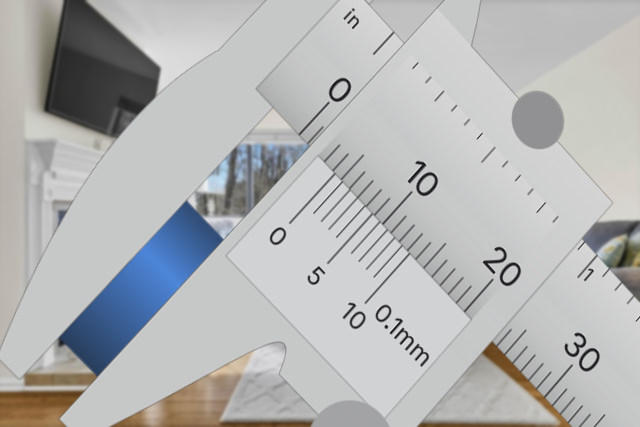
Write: **4.3** mm
